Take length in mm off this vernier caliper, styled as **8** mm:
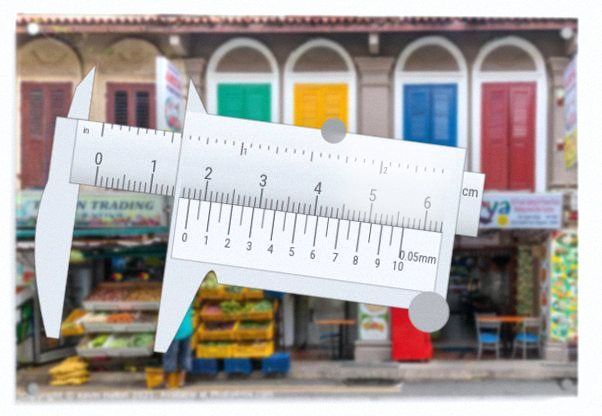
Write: **17.2** mm
